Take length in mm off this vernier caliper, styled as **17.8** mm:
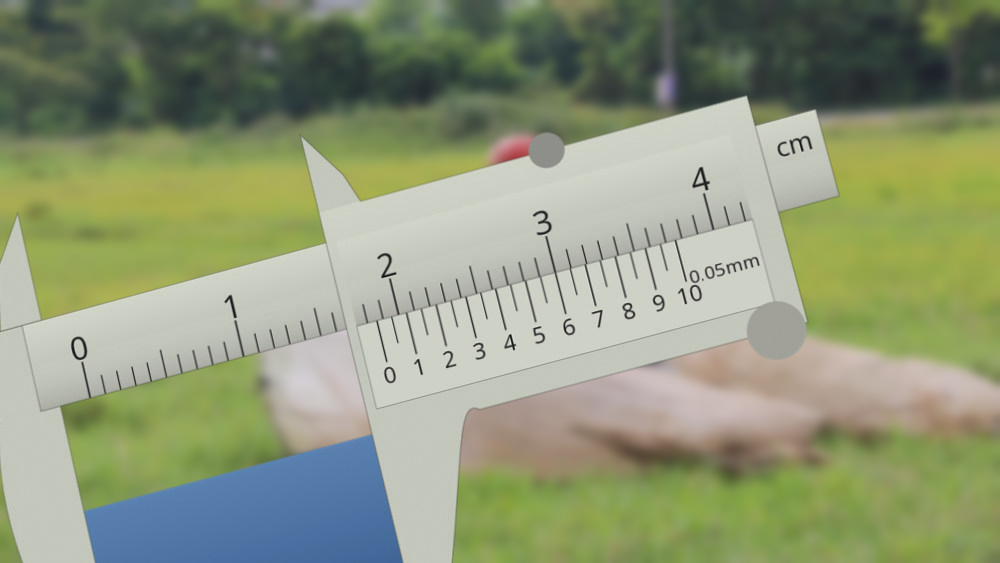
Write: **18.6** mm
